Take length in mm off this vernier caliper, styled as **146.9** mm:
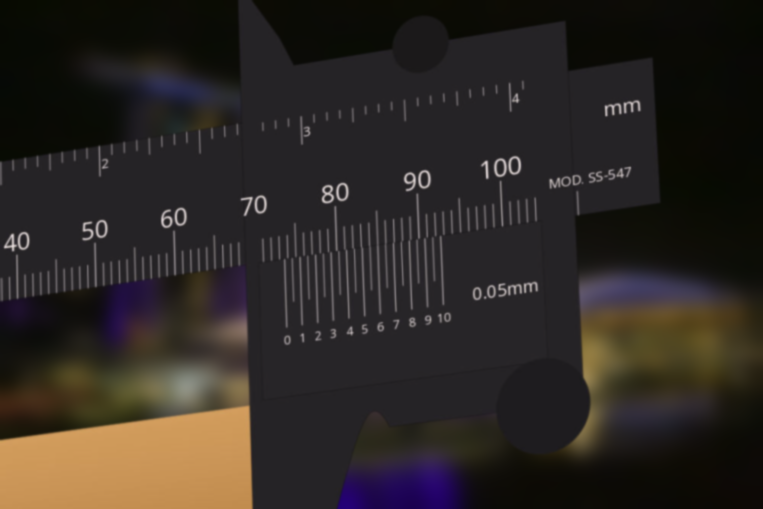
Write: **73.6** mm
